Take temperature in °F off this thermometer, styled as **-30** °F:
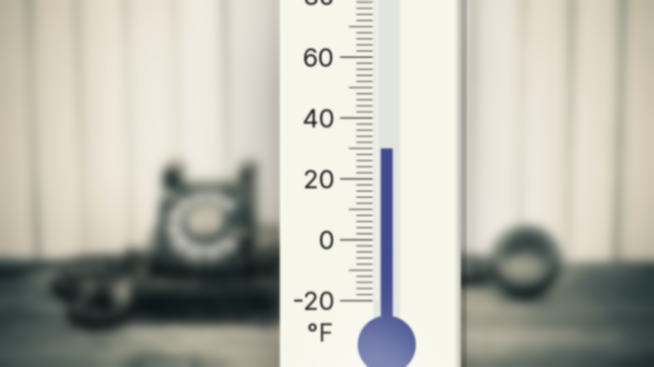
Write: **30** °F
